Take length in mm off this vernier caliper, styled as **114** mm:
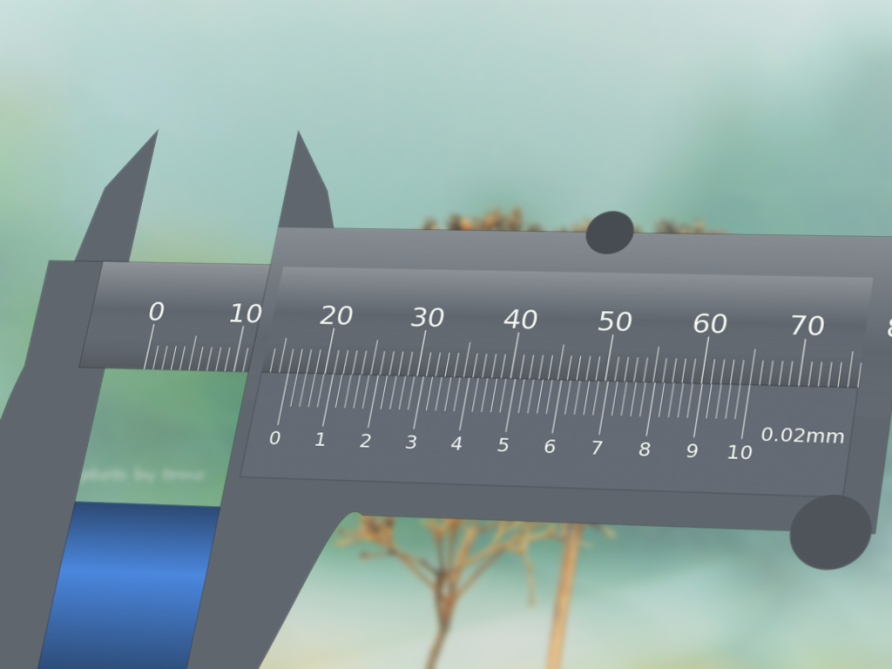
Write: **16.0** mm
